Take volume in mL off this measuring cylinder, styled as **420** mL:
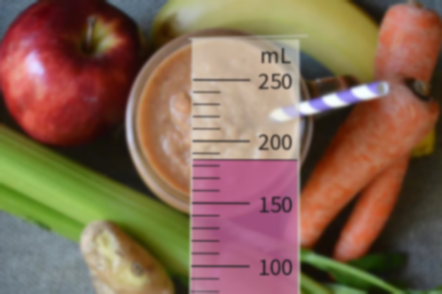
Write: **185** mL
